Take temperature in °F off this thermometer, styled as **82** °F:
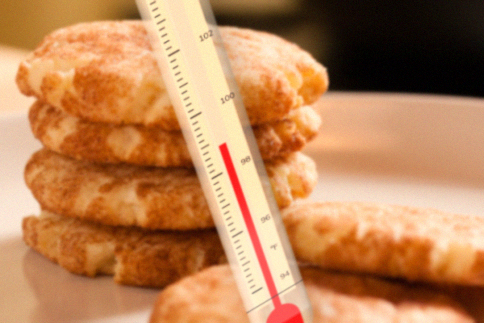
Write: **98.8** °F
